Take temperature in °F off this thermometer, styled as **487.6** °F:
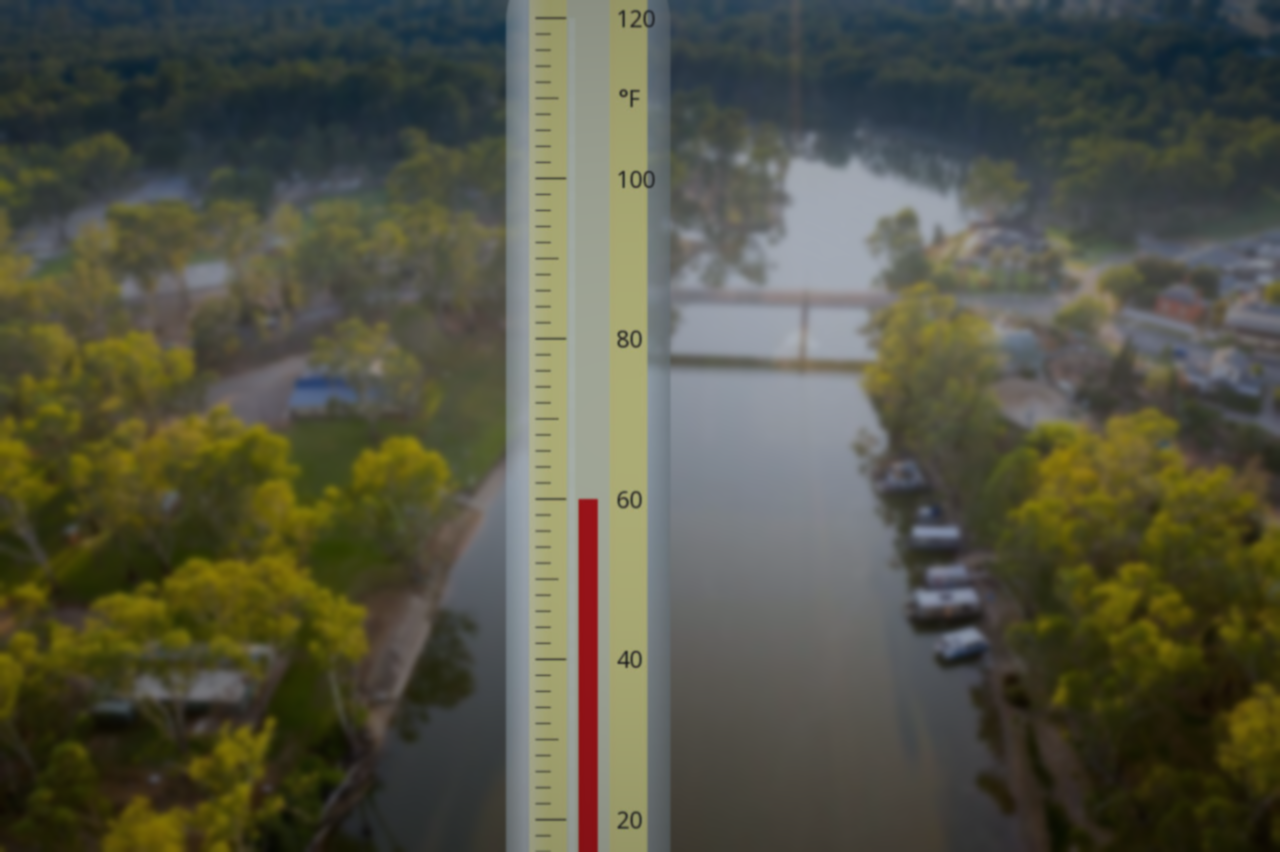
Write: **60** °F
